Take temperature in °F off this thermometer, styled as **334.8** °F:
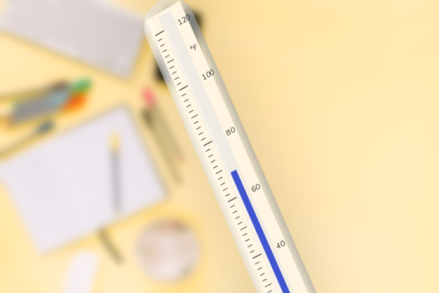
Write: **68** °F
